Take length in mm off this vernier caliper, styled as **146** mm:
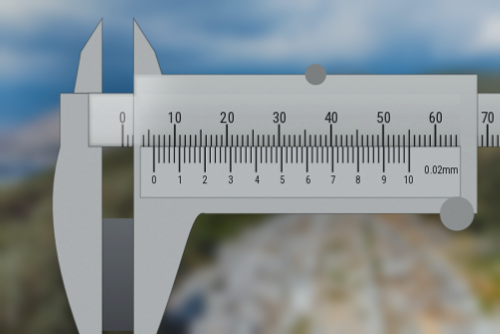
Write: **6.0** mm
